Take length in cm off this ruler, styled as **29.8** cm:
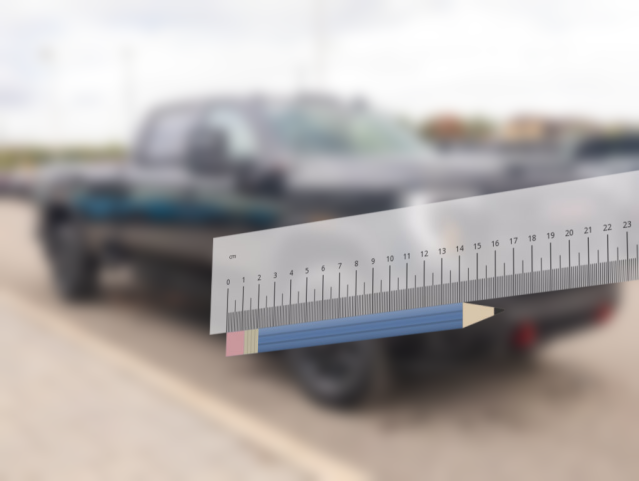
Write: **16.5** cm
